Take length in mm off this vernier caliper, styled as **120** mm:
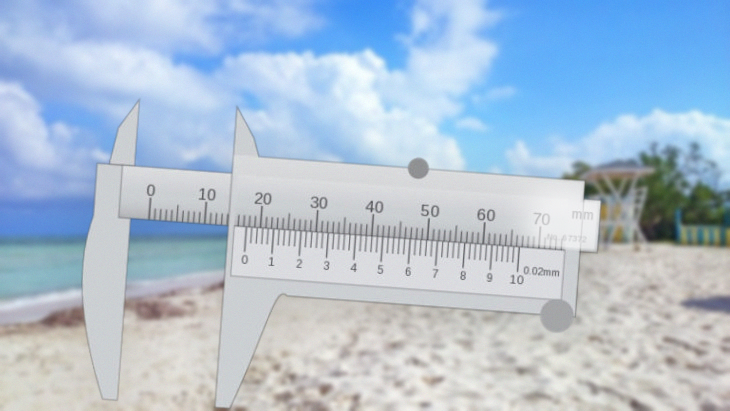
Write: **17.5** mm
